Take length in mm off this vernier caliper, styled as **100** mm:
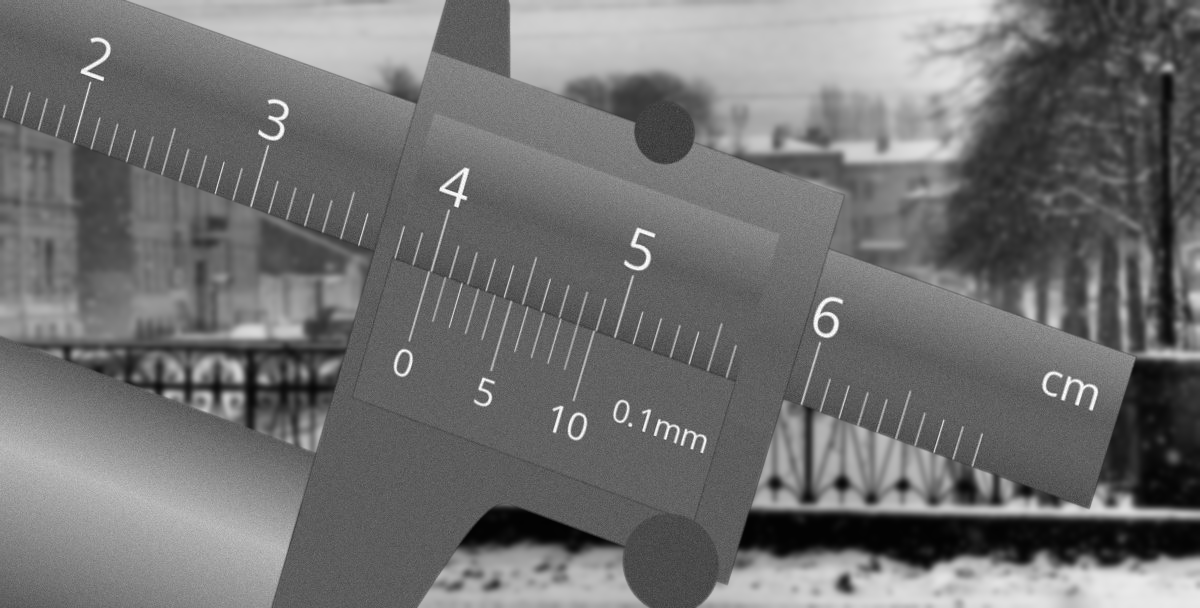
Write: **39.9** mm
